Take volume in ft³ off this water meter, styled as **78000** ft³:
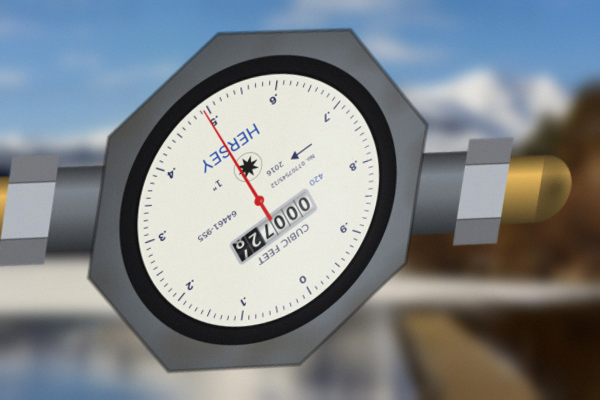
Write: **727.49** ft³
